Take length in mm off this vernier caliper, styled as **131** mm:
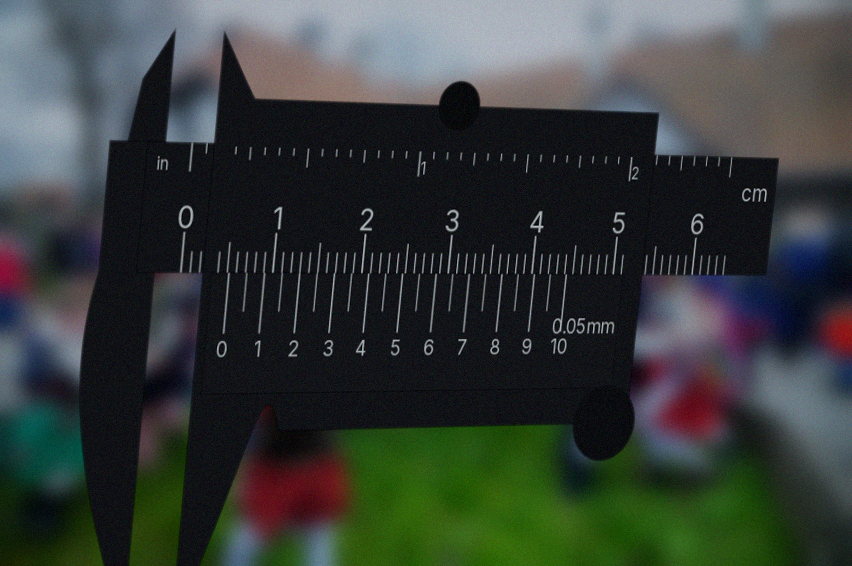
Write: **5.2** mm
